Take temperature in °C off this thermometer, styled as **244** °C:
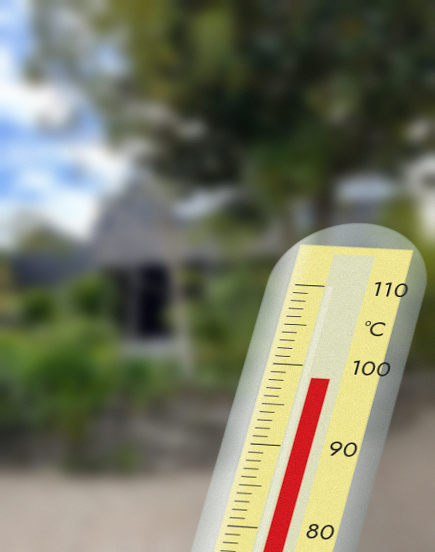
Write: **98.5** °C
